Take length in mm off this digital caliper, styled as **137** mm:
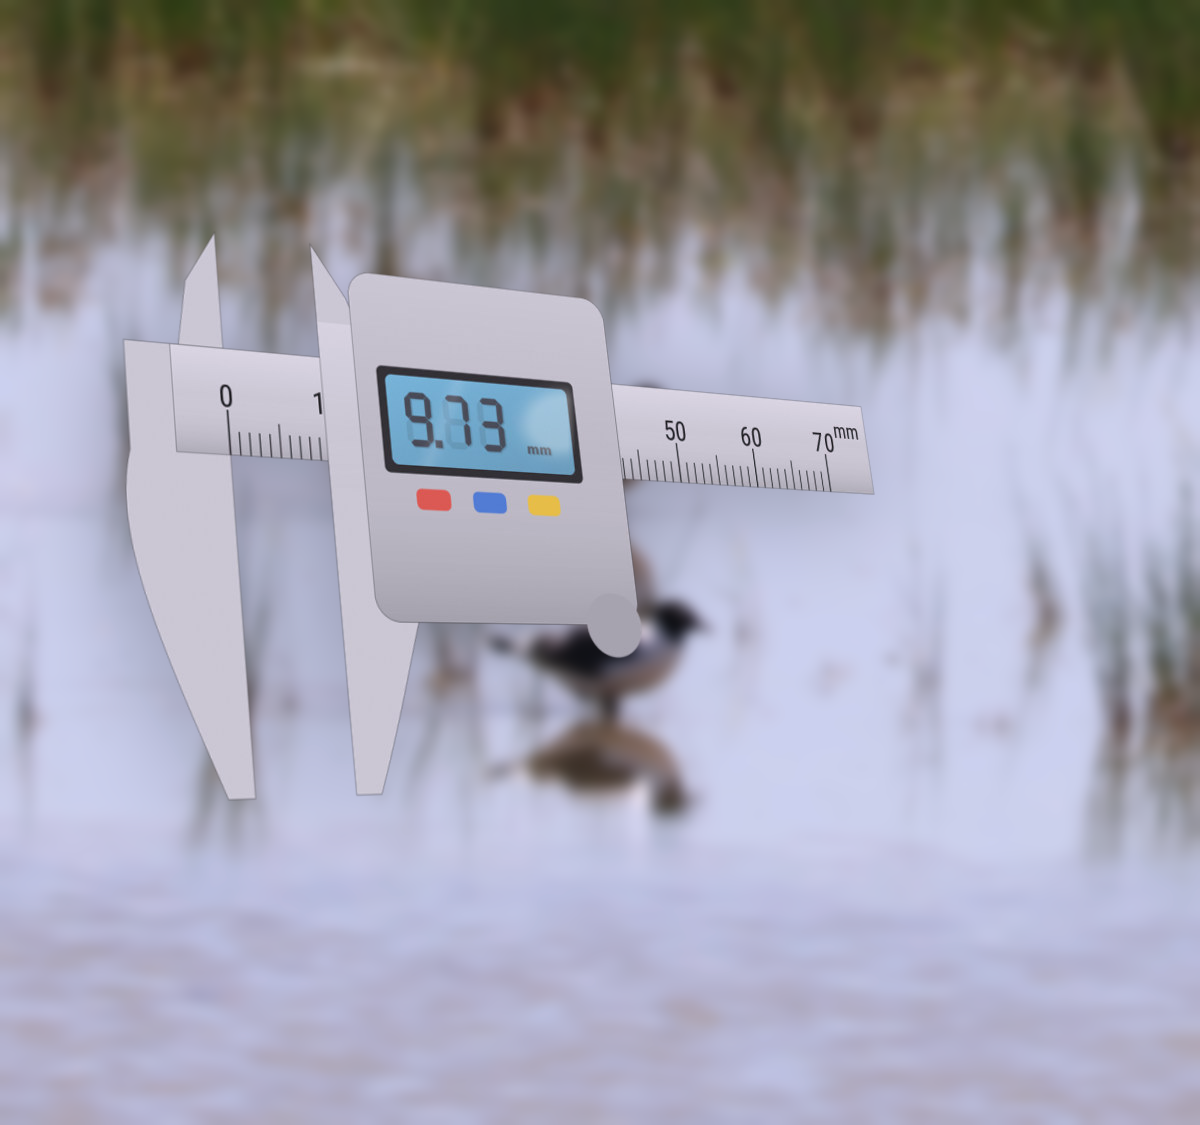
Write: **9.73** mm
